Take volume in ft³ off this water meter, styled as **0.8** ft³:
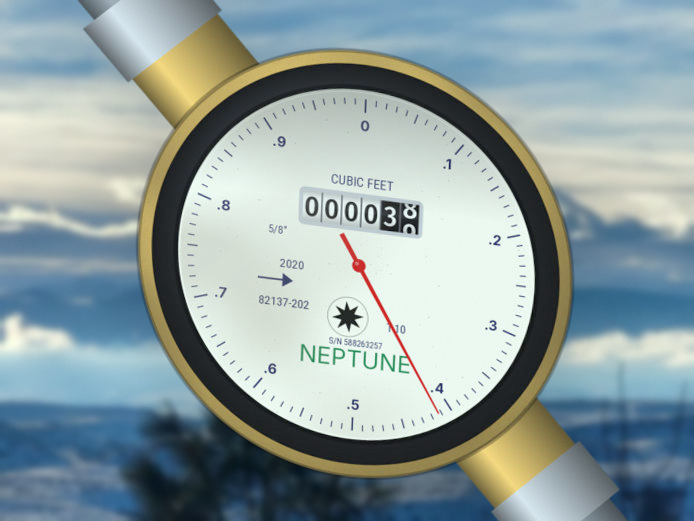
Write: **38.41** ft³
